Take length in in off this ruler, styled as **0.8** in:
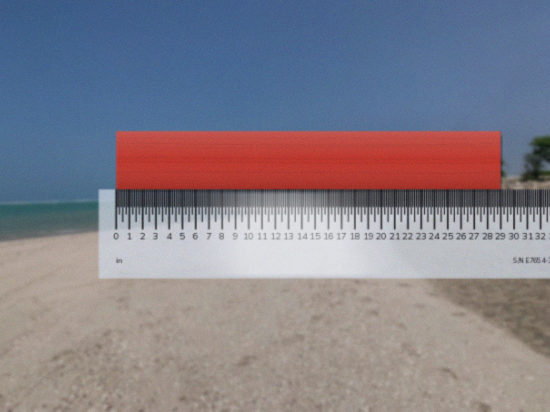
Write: **29** in
